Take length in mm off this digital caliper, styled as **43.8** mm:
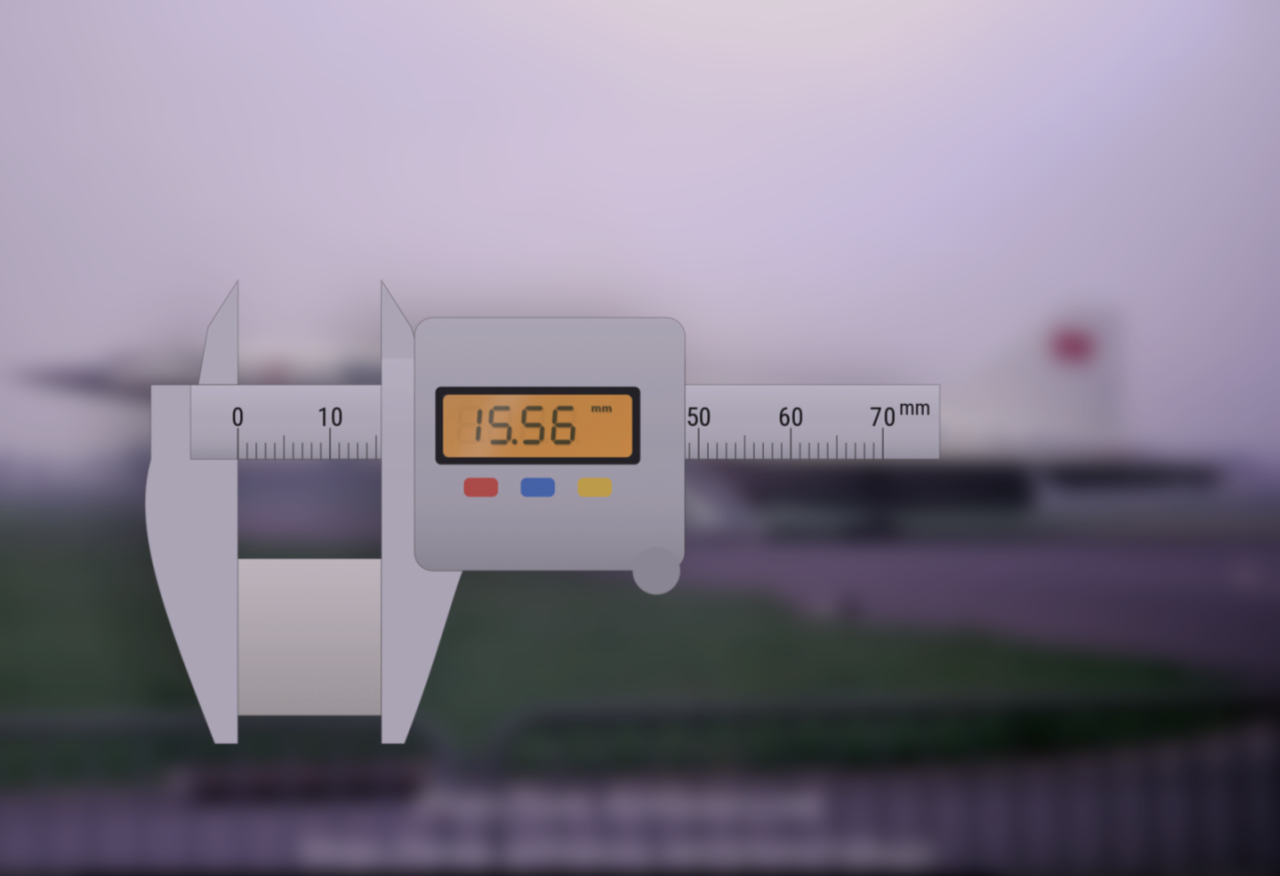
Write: **15.56** mm
